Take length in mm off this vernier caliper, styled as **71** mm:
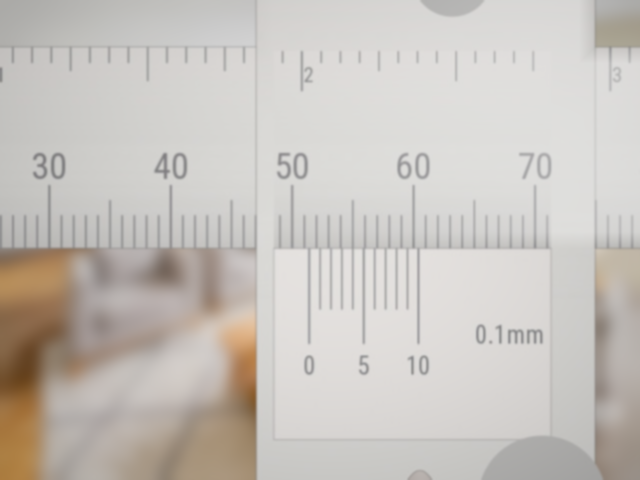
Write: **51.4** mm
